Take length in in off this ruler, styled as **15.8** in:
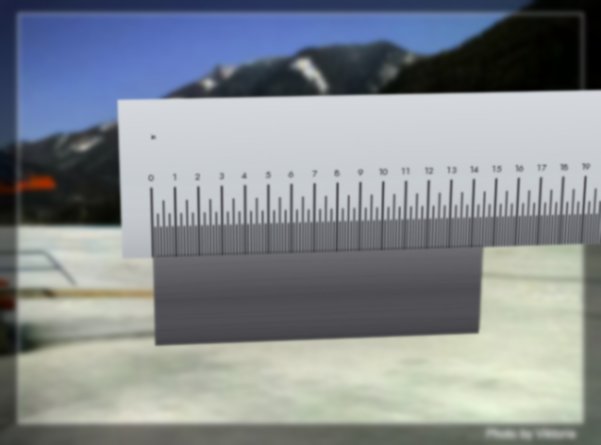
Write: **14.5** in
